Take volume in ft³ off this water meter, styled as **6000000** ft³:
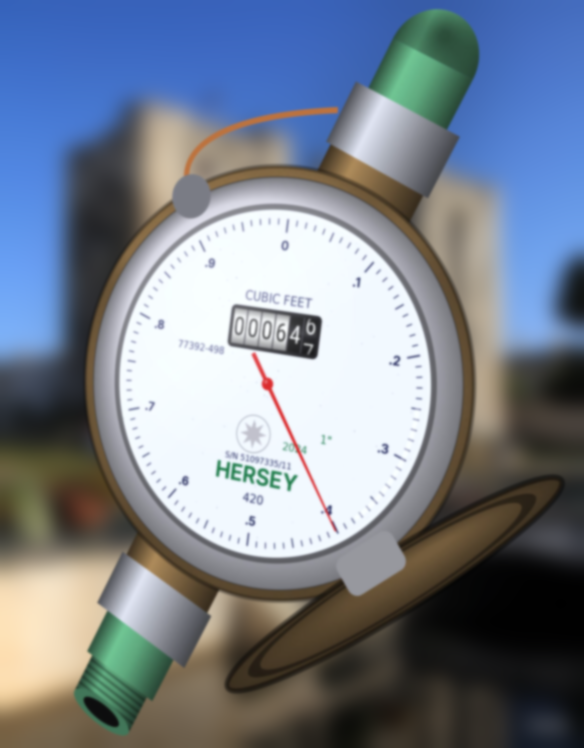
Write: **646.40** ft³
